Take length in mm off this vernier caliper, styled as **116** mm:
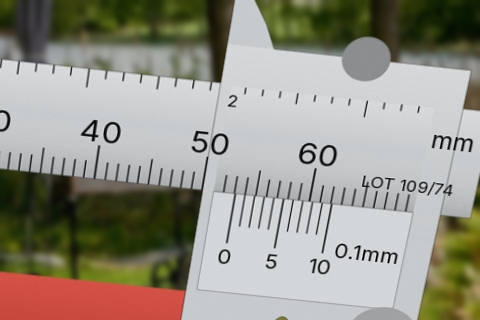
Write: **53.1** mm
